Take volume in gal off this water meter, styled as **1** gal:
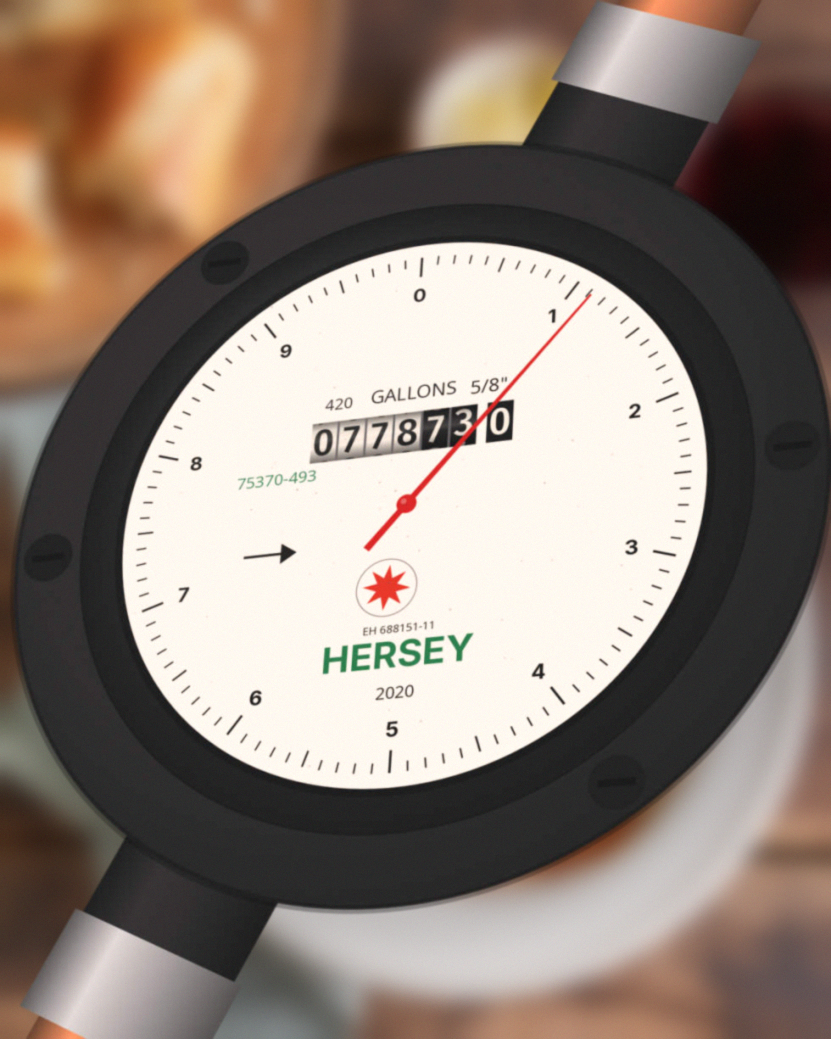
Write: **778731.1** gal
